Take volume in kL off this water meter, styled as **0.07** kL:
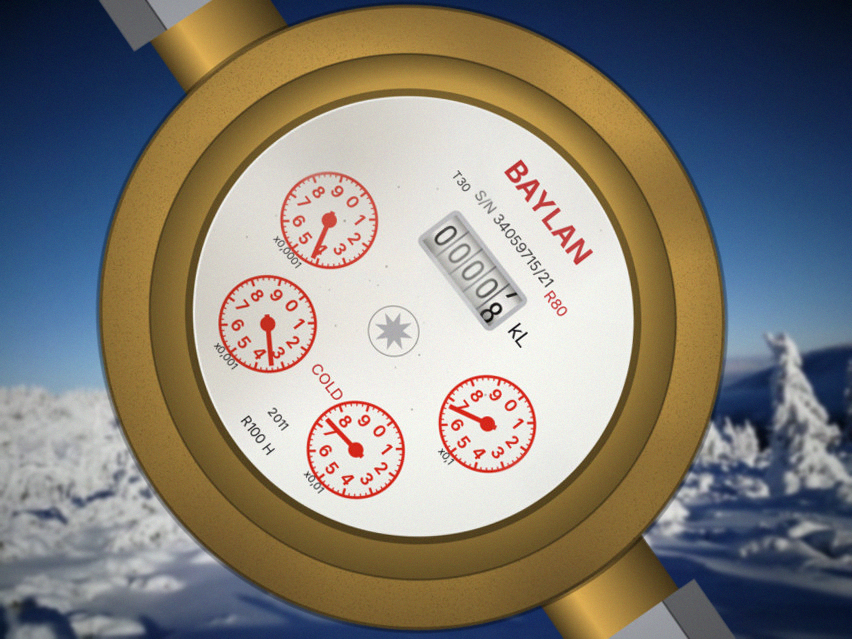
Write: **7.6734** kL
